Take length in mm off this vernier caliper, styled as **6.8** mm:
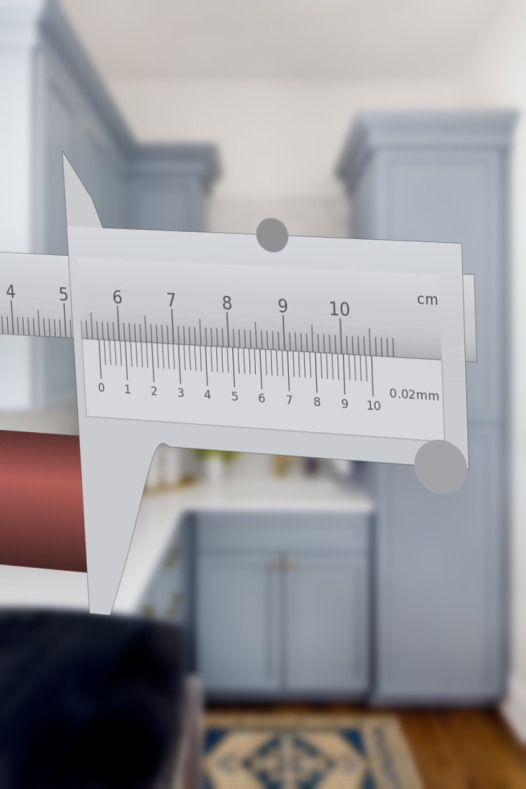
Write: **56.2** mm
